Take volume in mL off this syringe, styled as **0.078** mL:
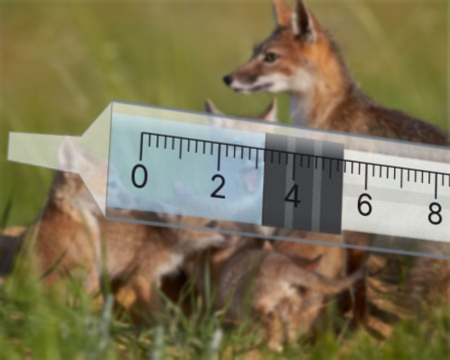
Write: **3.2** mL
